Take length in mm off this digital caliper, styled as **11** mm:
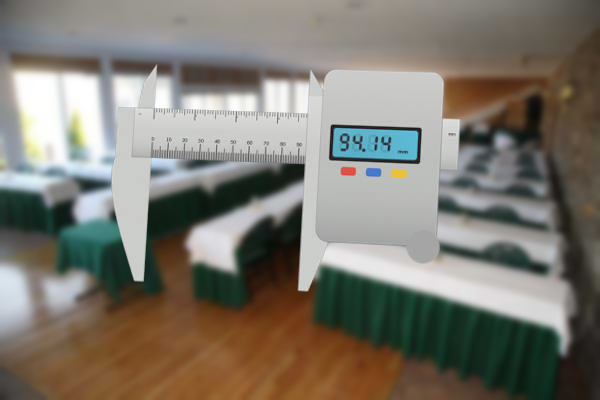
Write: **94.14** mm
